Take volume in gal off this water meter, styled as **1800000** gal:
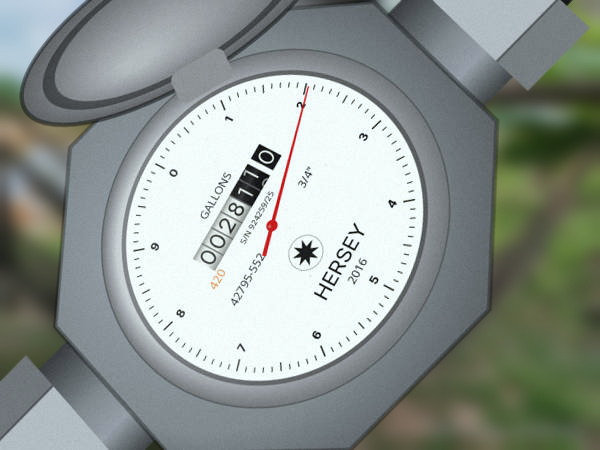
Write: **28112.0** gal
